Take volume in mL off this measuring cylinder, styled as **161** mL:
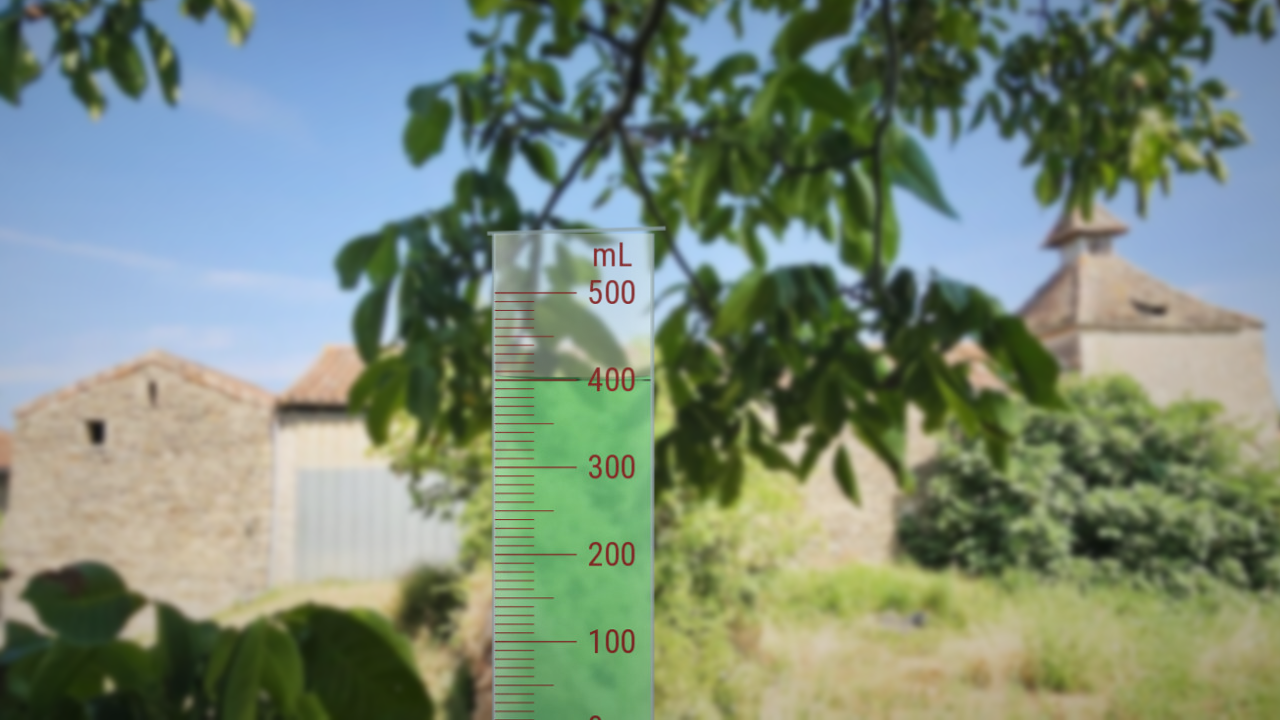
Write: **400** mL
